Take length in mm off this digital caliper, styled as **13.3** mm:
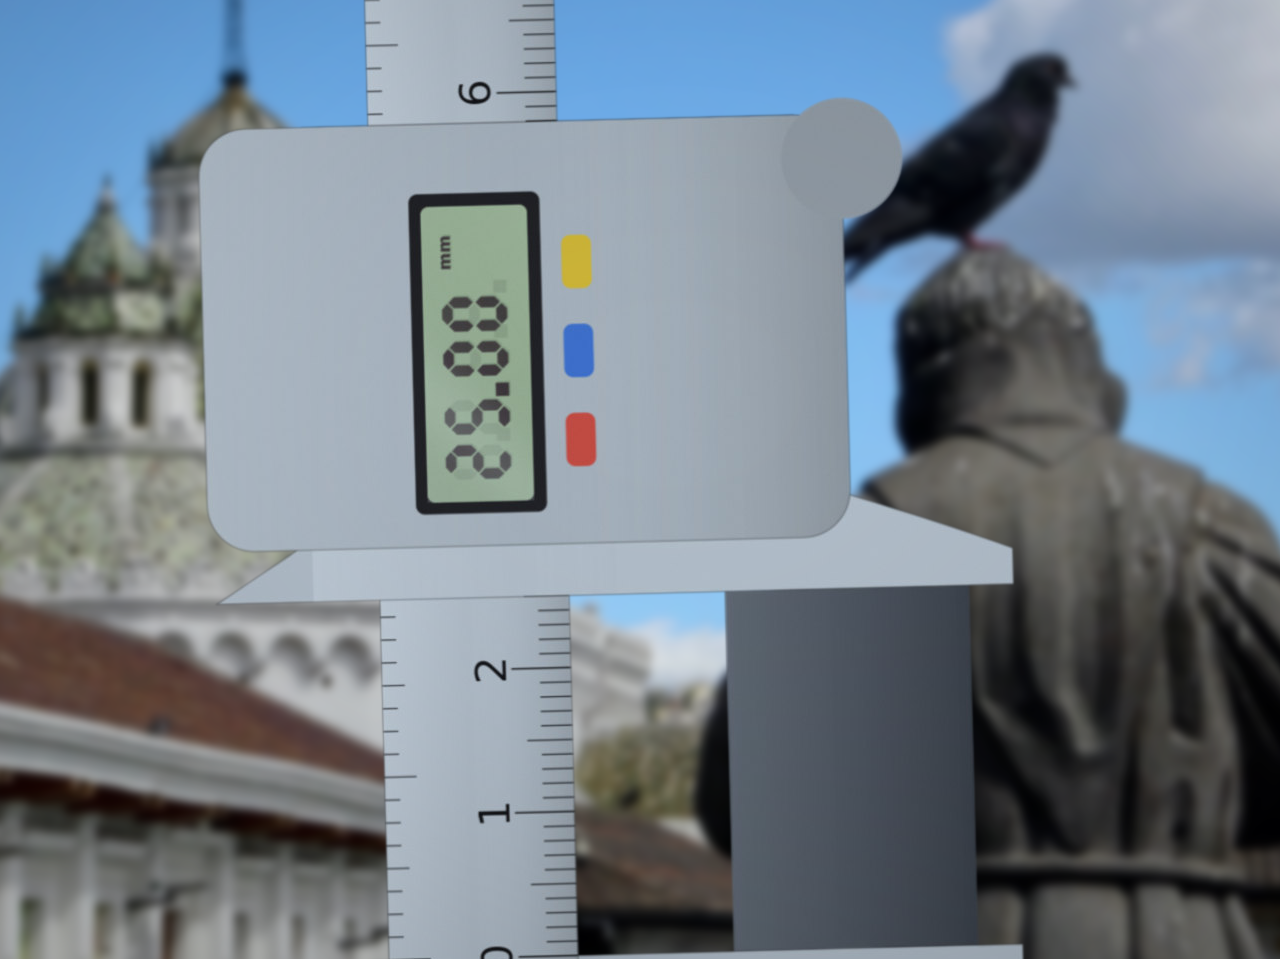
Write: **25.00** mm
